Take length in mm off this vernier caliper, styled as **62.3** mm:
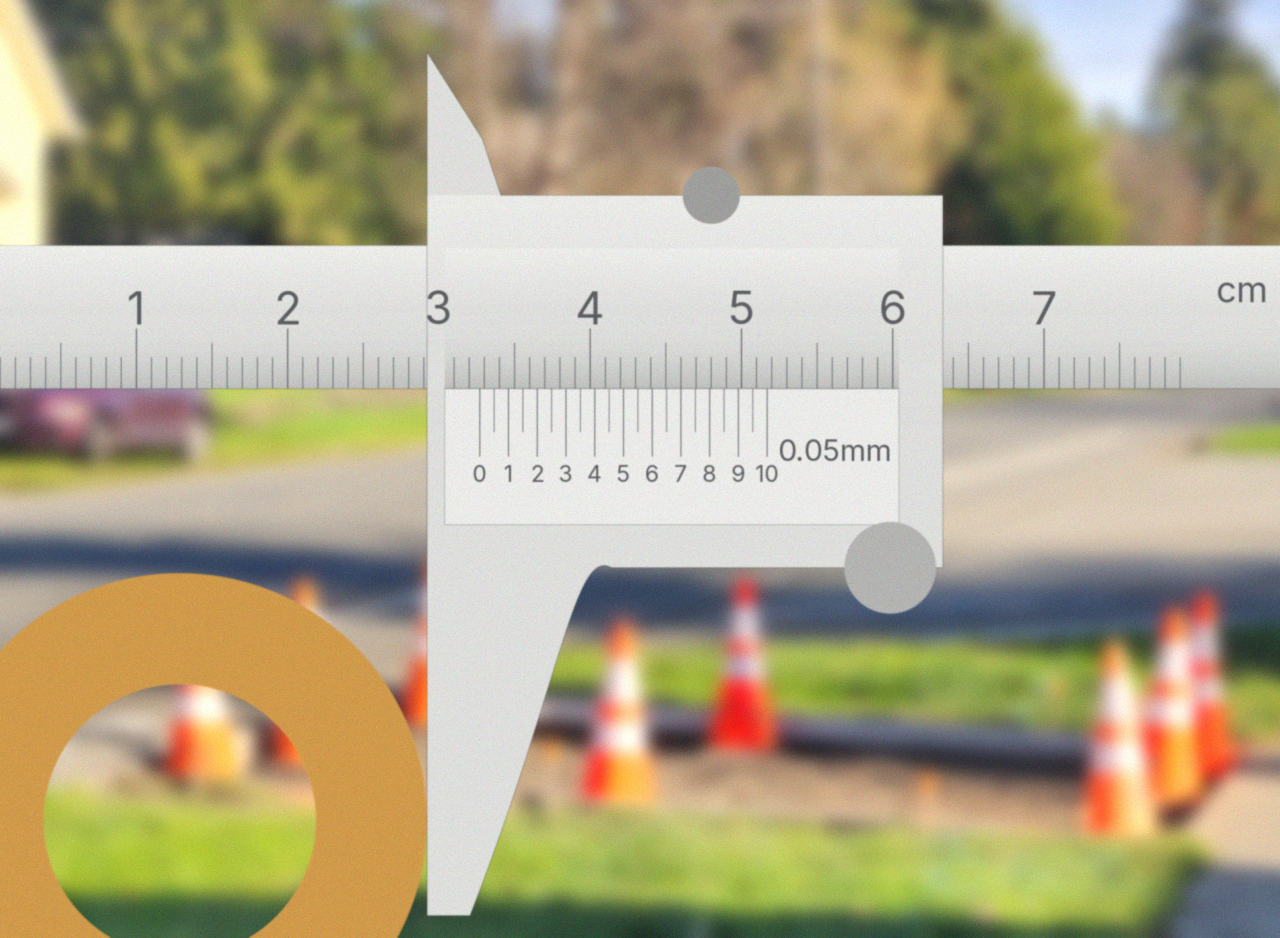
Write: **32.7** mm
